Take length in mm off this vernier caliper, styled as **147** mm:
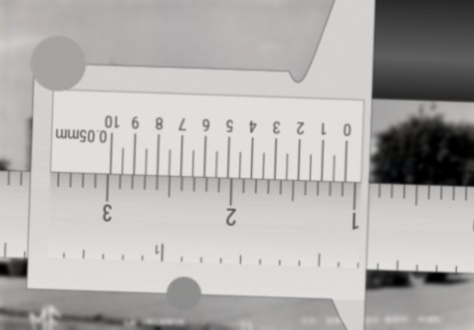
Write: **10.8** mm
